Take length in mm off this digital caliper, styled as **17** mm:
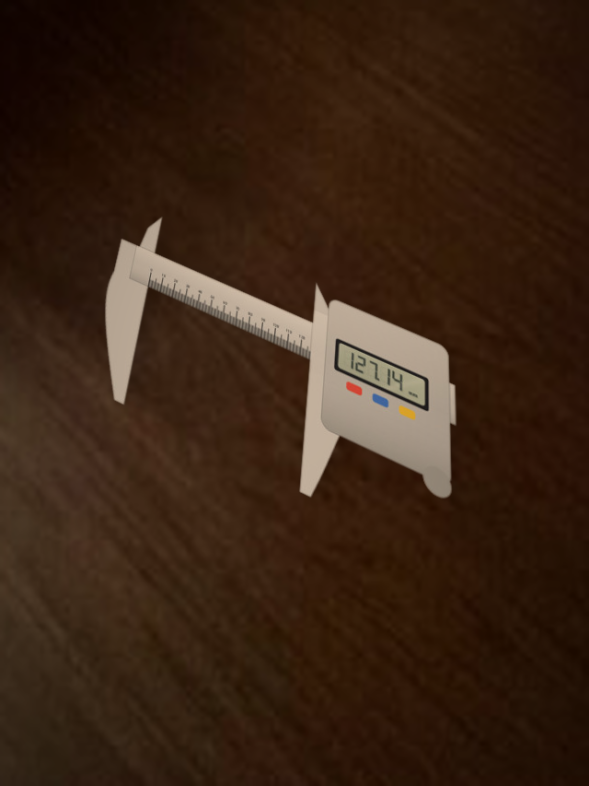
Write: **127.14** mm
